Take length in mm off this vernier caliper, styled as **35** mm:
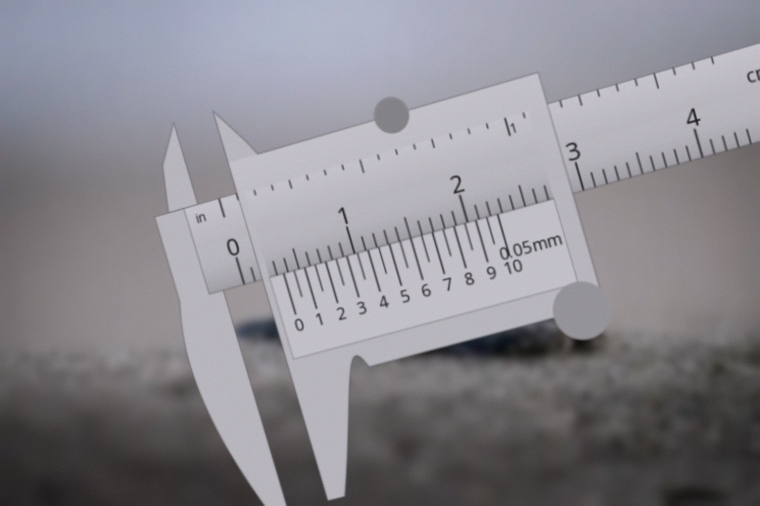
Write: **3.6** mm
